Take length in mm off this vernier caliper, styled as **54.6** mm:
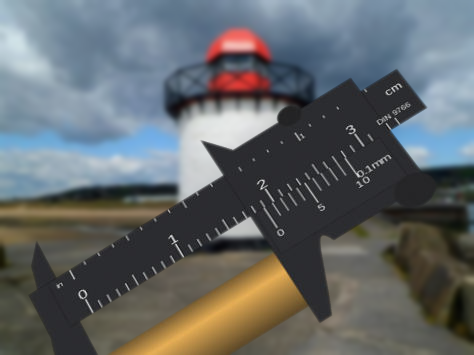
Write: **18.9** mm
